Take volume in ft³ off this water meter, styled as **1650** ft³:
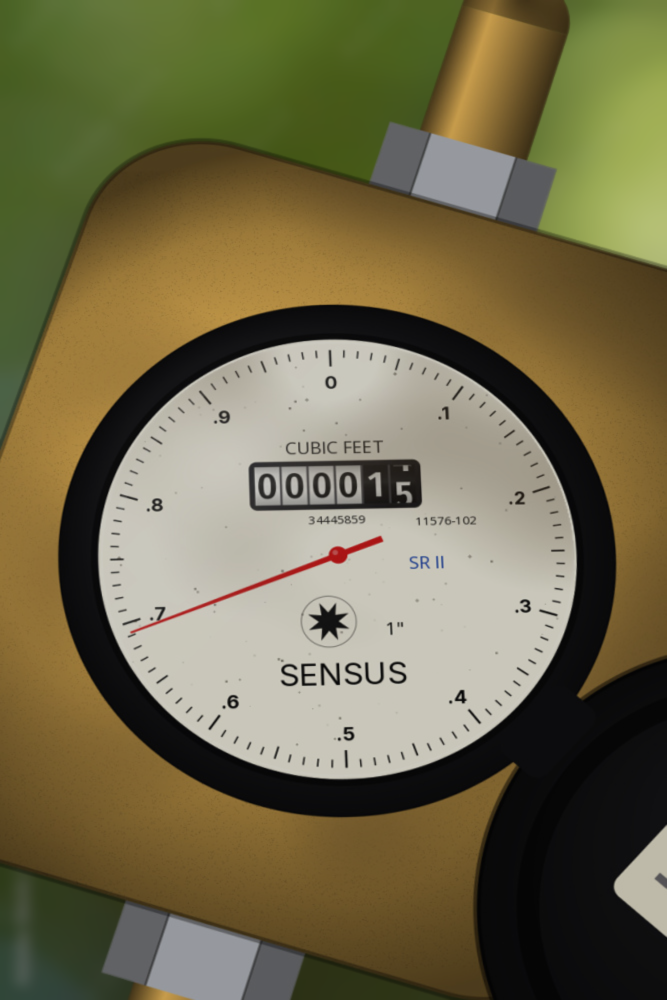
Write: **14.69** ft³
